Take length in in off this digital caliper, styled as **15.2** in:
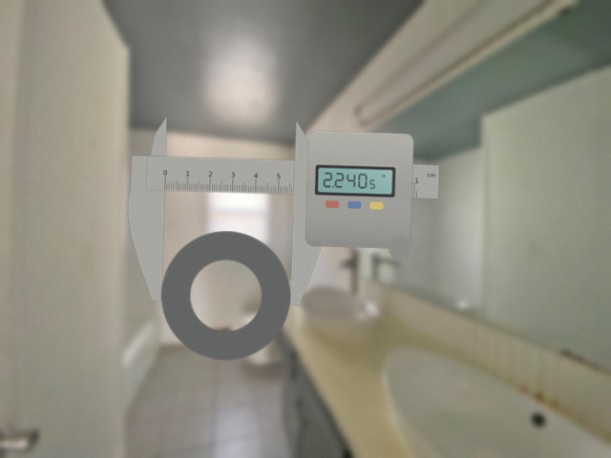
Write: **2.2405** in
